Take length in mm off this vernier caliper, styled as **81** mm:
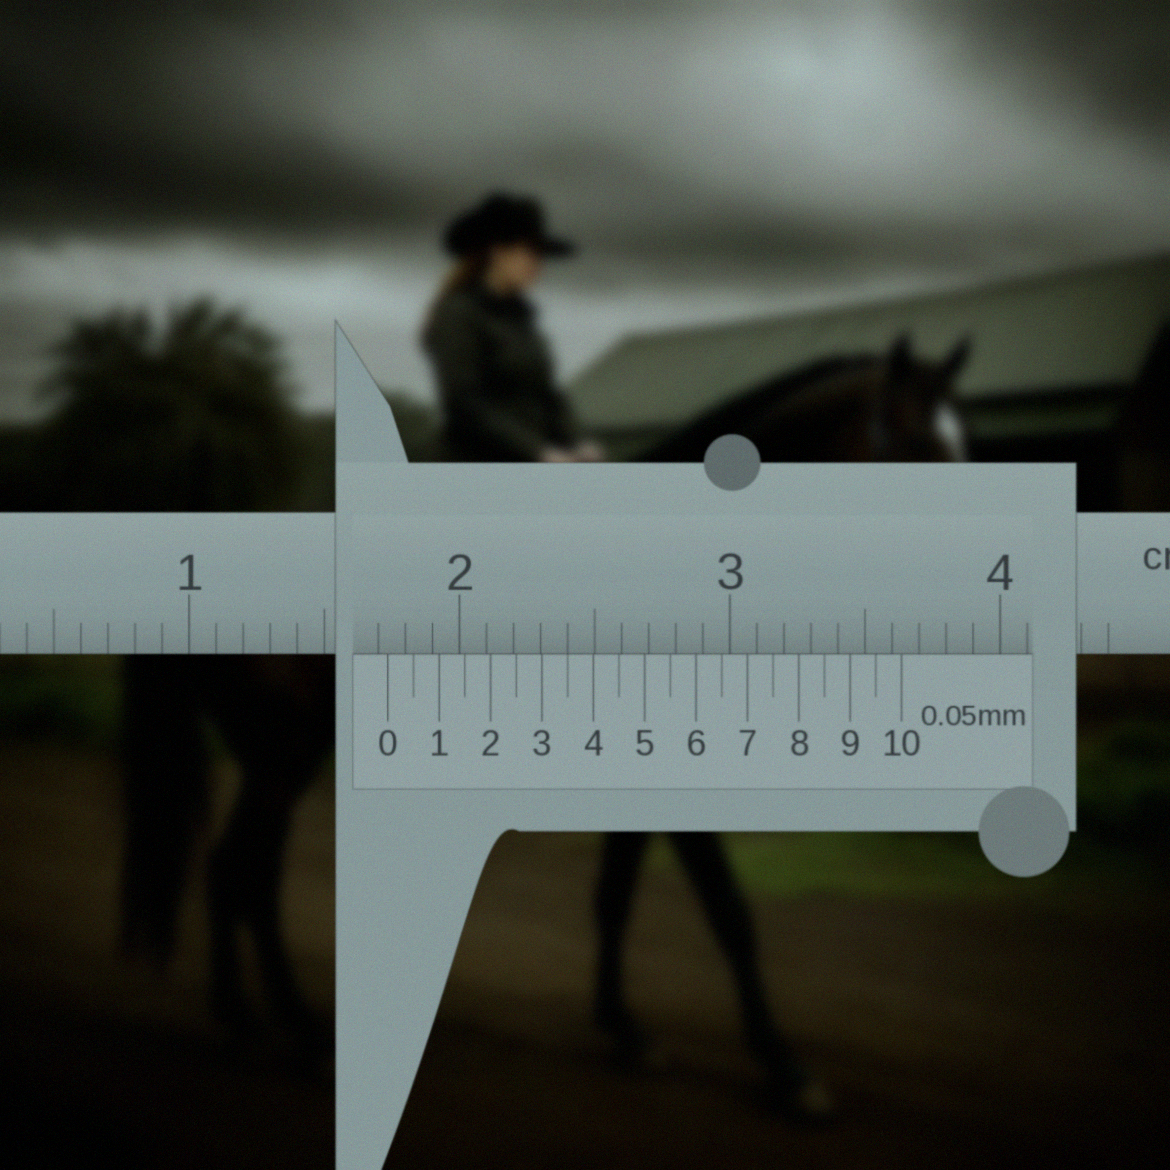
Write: **17.35** mm
